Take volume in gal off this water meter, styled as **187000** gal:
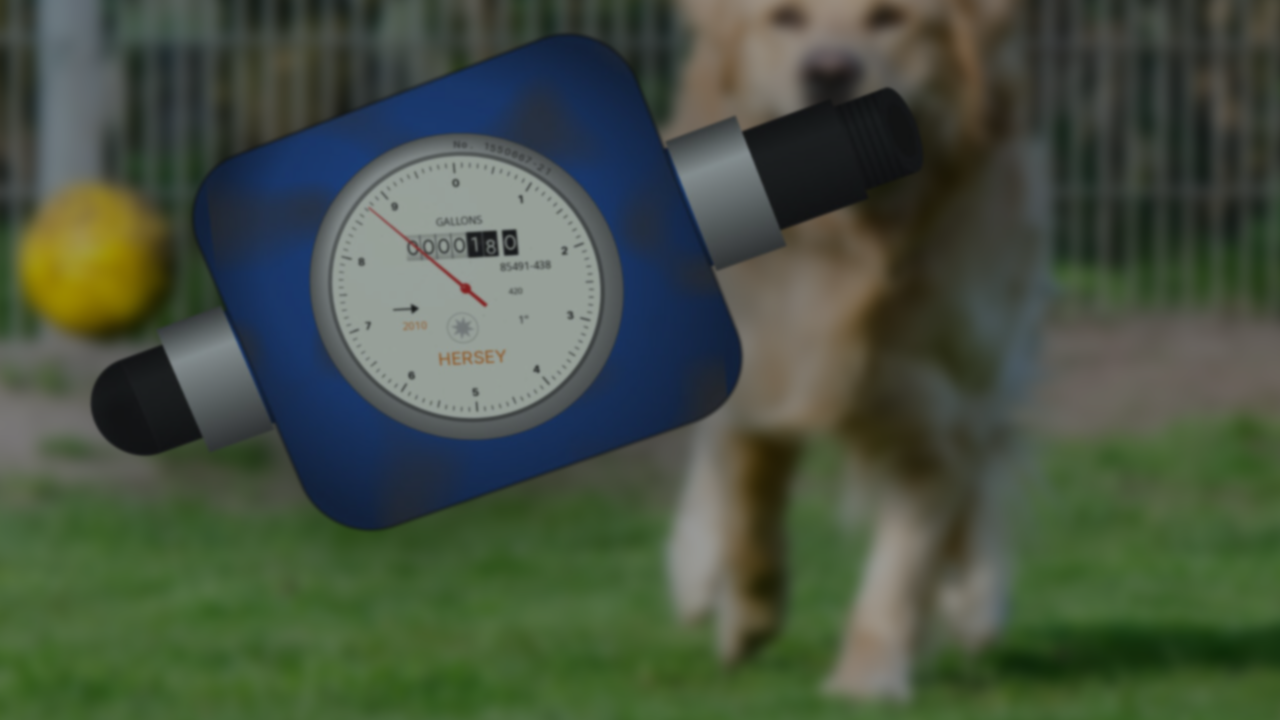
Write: **178.7** gal
